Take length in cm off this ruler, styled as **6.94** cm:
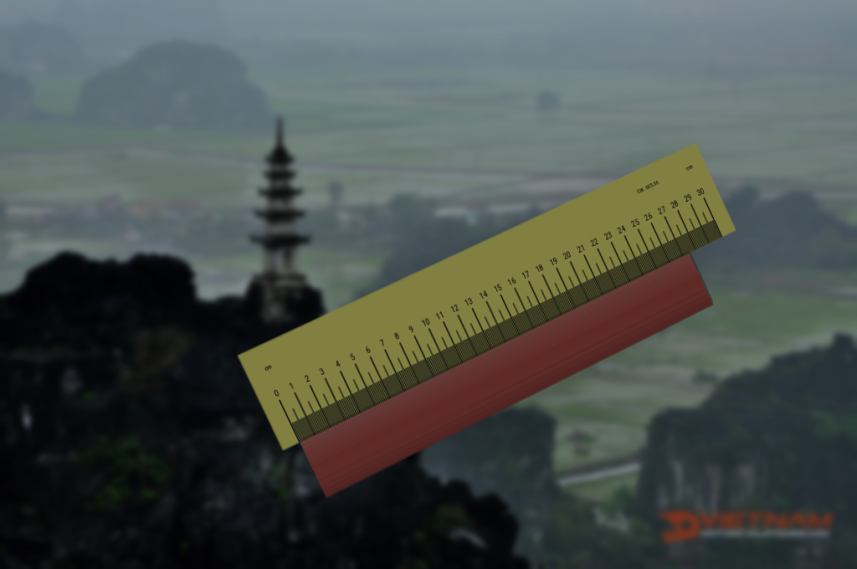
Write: **27.5** cm
